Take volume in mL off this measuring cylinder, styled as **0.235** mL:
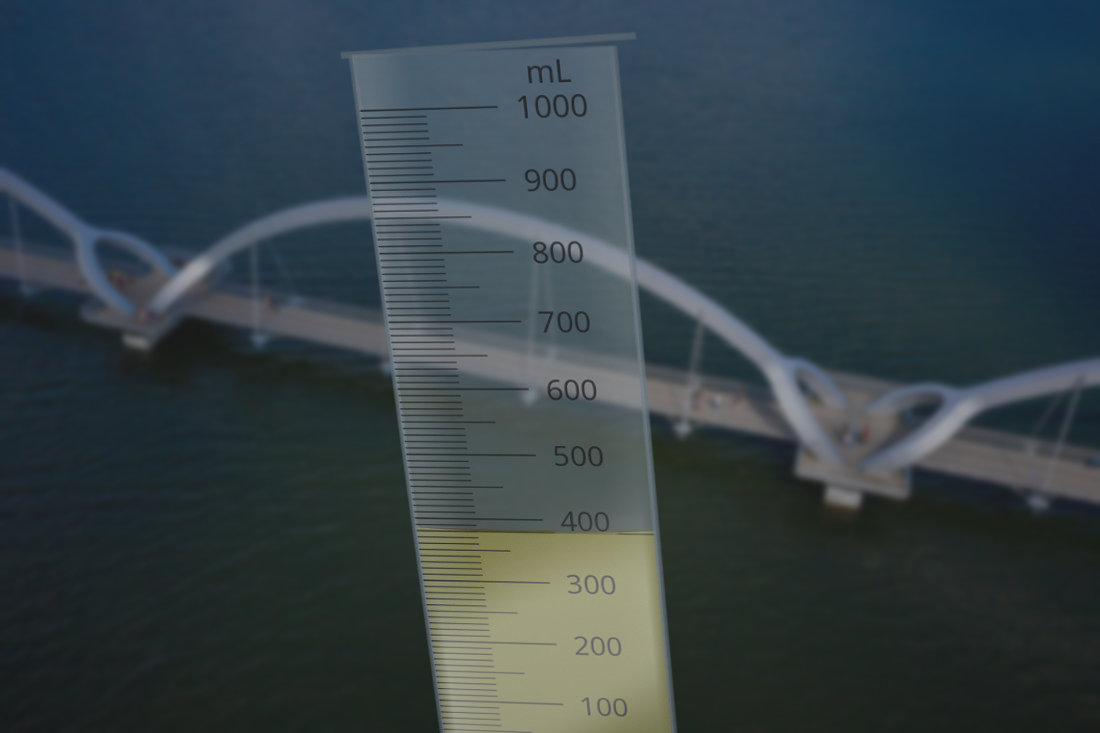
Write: **380** mL
